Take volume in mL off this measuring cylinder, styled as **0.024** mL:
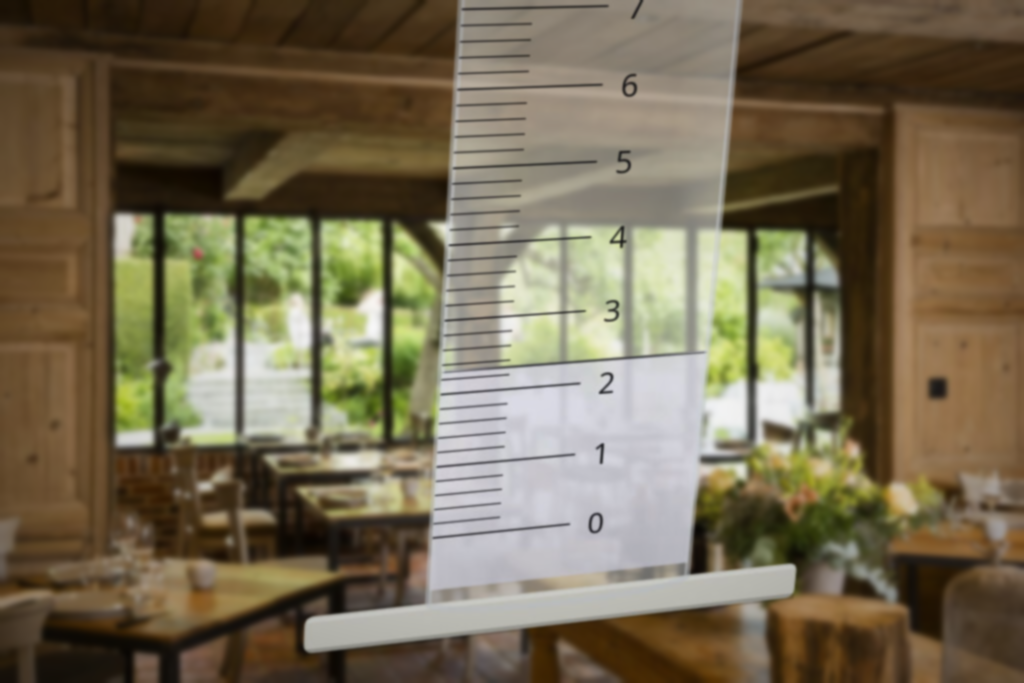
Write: **2.3** mL
